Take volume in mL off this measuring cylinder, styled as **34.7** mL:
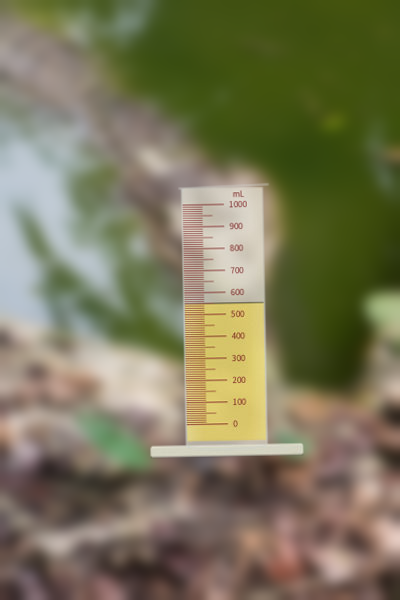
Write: **550** mL
